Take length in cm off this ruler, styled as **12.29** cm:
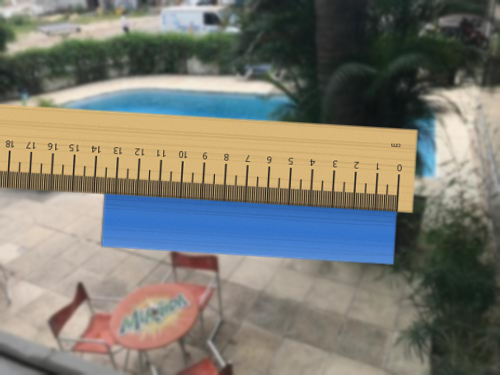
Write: **13.5** cm
